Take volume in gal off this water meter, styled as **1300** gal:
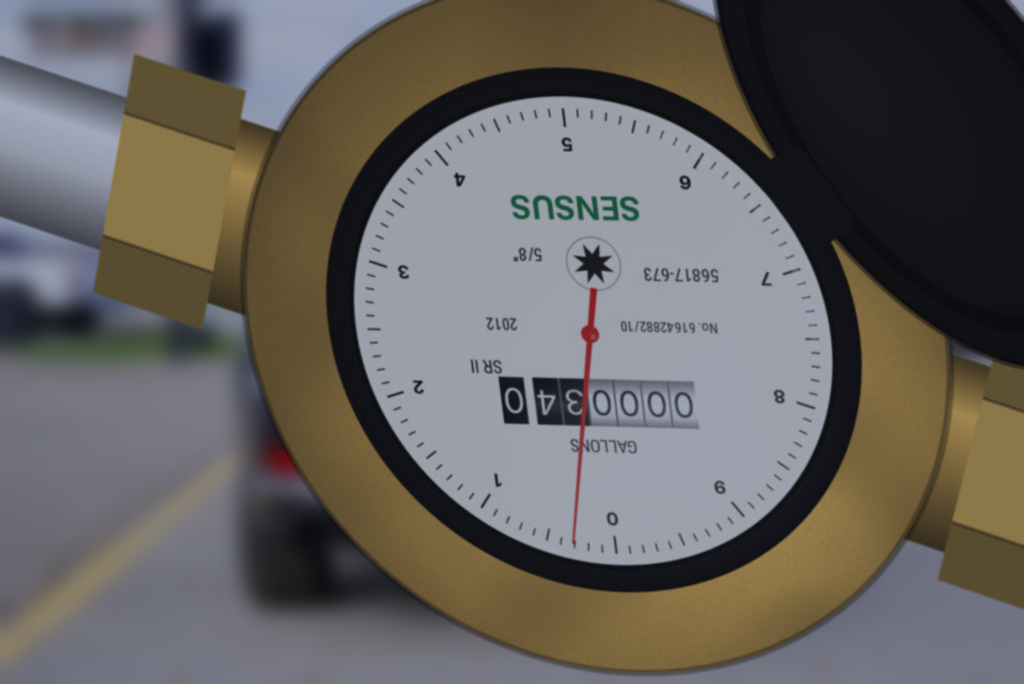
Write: **340.3** gal
